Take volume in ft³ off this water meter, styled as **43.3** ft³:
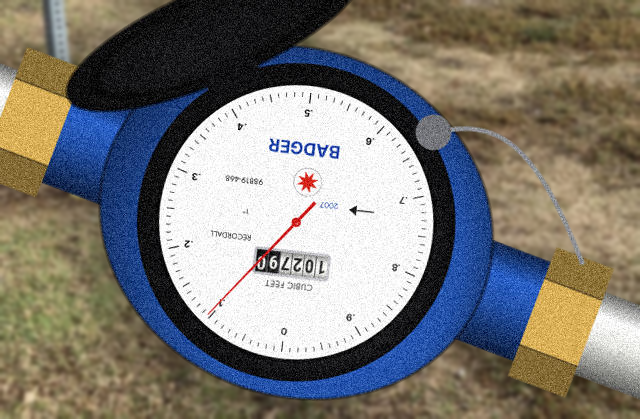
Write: **102790.10** ft³
